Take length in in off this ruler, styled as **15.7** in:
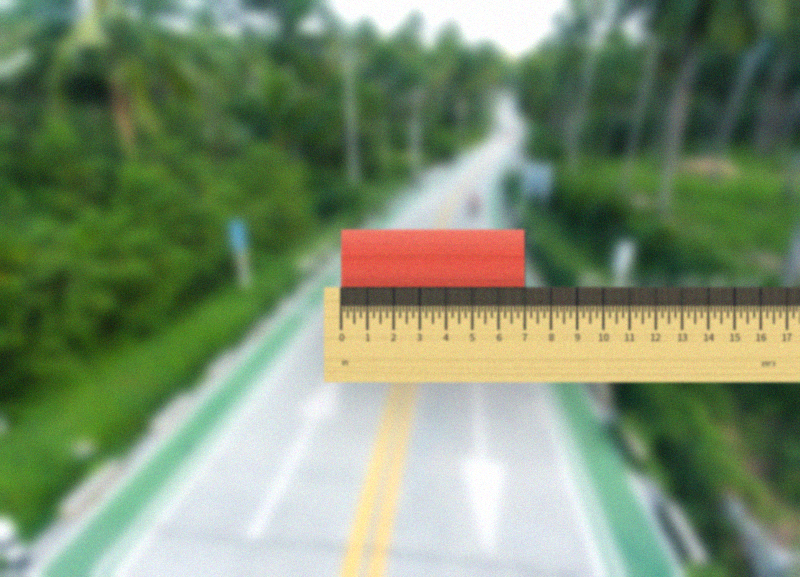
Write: **7** in
